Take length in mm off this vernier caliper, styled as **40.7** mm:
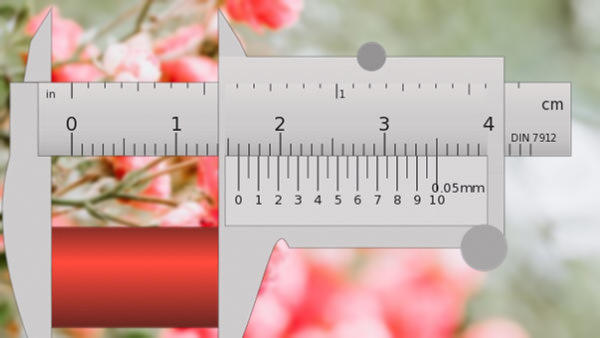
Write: **16.0** mm
